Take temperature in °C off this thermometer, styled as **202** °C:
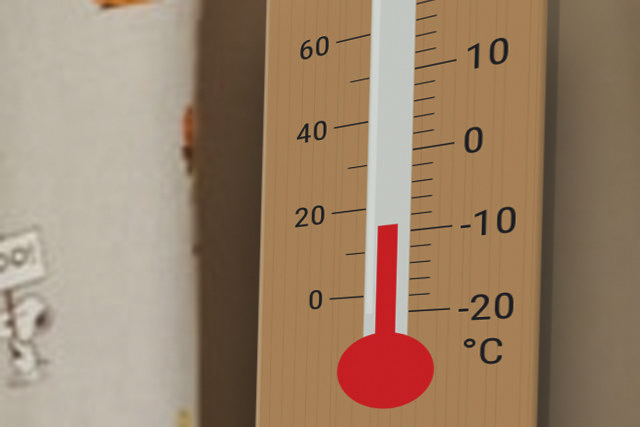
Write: **-9** °C
